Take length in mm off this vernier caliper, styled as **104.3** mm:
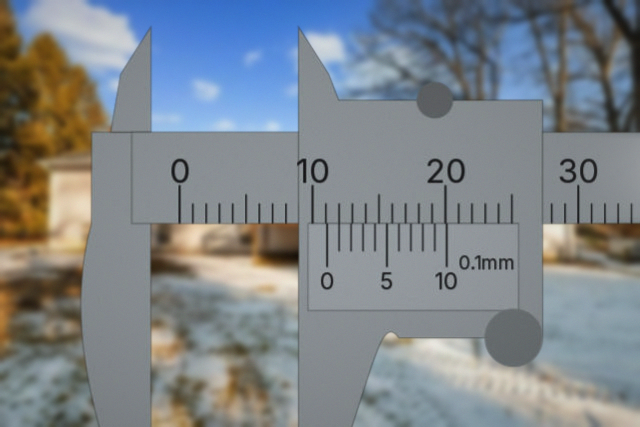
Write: **11.1** mm
